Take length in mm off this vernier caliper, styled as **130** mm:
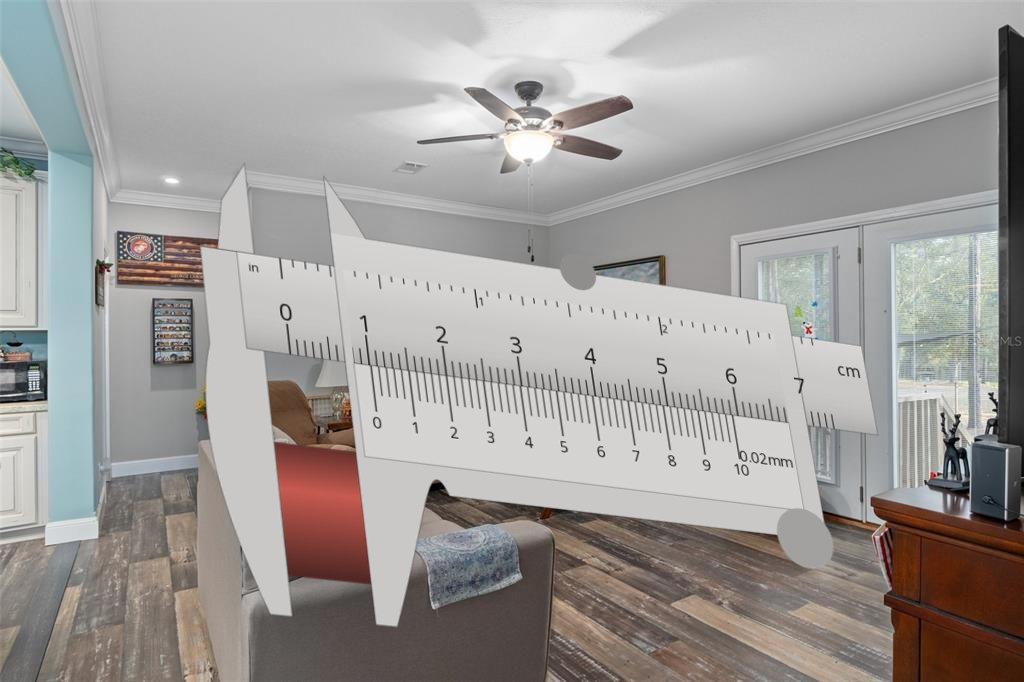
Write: **10.2** mm
